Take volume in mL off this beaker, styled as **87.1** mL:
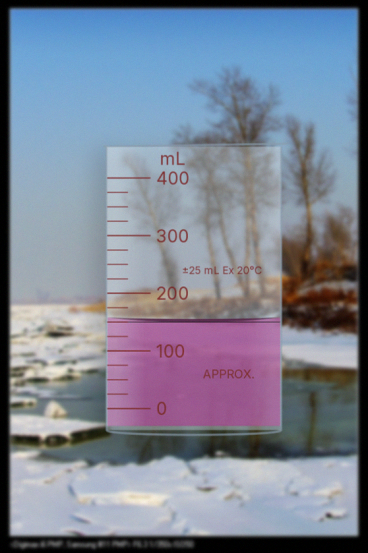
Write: **150** mL
